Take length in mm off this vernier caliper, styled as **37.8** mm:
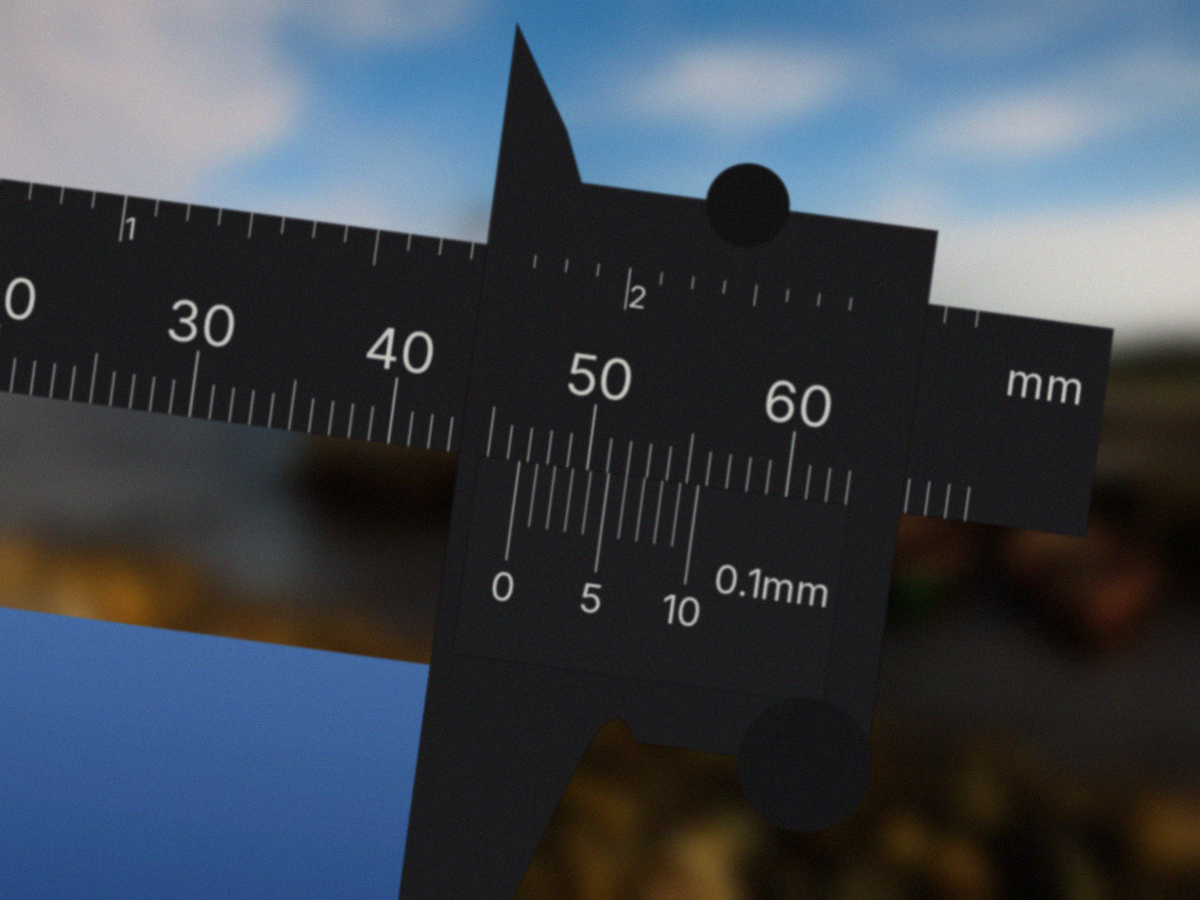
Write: **46.6** mm
